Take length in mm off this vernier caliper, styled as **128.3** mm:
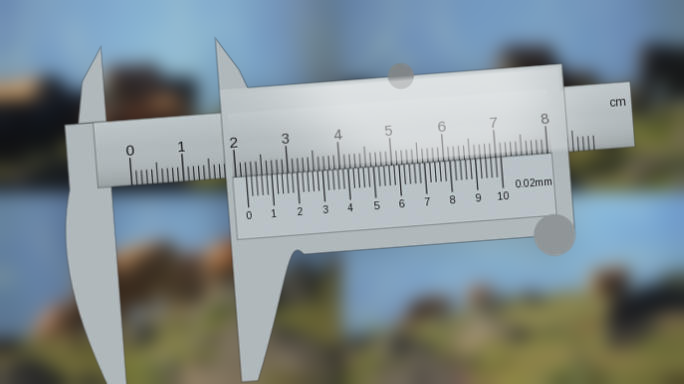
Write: **22.0** mm
